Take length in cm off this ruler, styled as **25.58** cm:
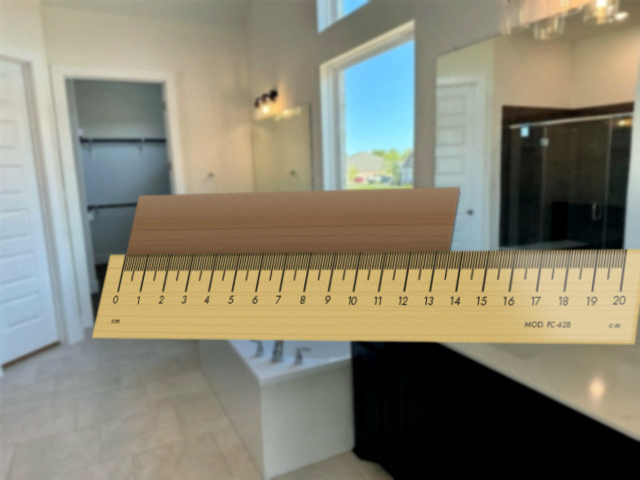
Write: **13.5** cm
